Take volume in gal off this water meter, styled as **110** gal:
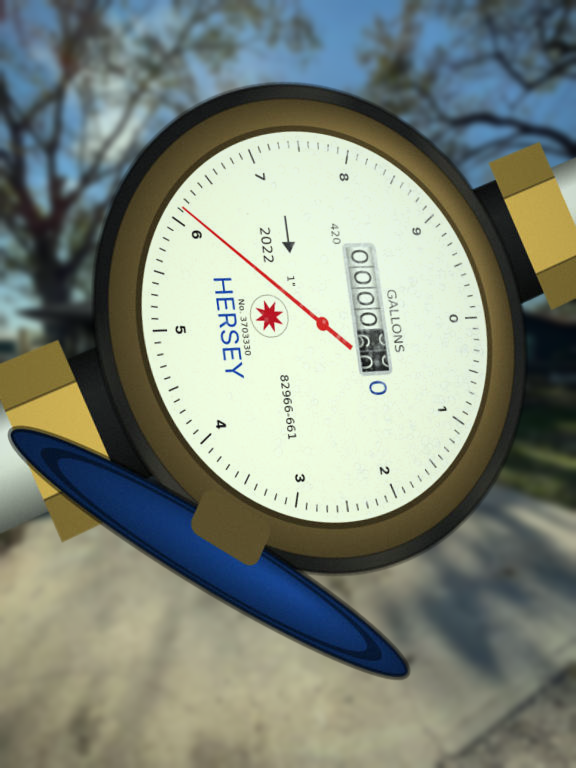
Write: **596.1** gal
